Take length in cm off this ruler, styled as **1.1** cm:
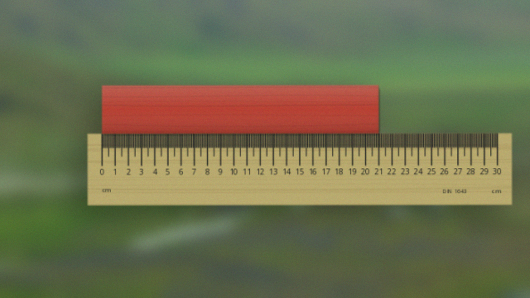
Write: **21** cm
